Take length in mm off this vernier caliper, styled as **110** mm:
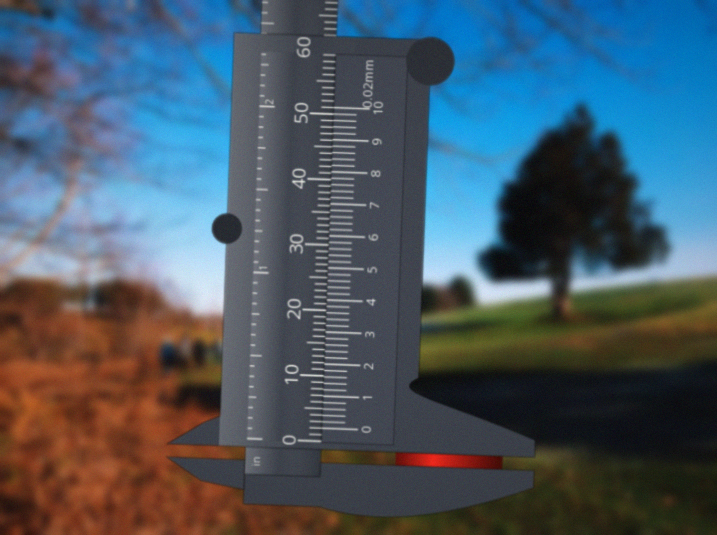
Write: **2.0** mm
